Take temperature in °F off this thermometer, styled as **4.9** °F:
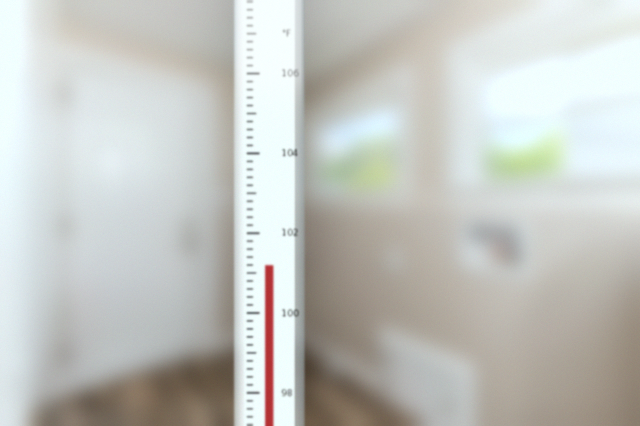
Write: **101.2** °F
